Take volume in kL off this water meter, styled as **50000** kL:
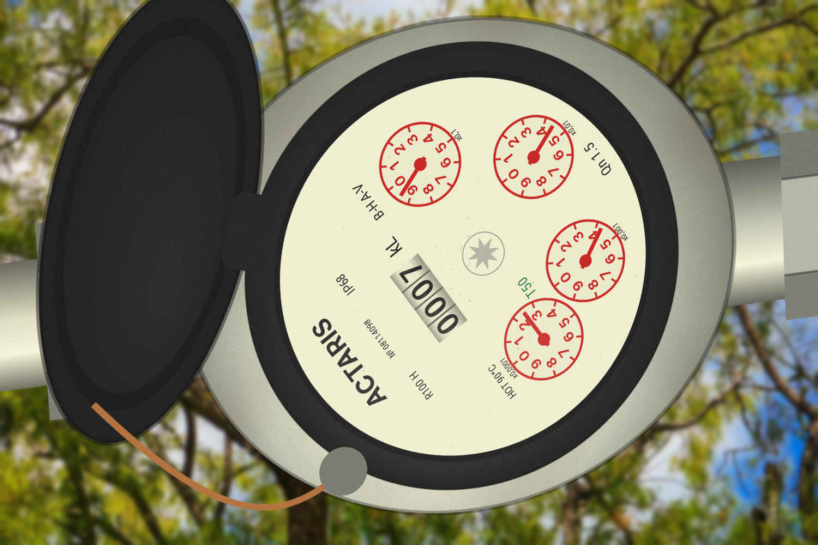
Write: **6.9442** kL
